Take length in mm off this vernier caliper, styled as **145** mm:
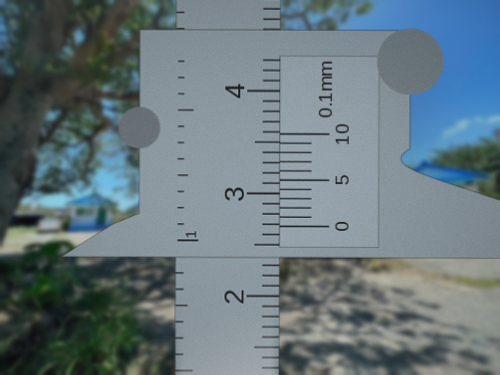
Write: **26.8** mm
